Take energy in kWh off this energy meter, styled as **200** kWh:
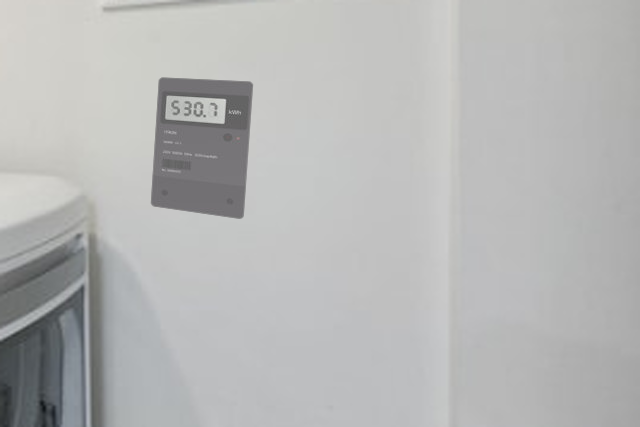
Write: **530.7** kWh
